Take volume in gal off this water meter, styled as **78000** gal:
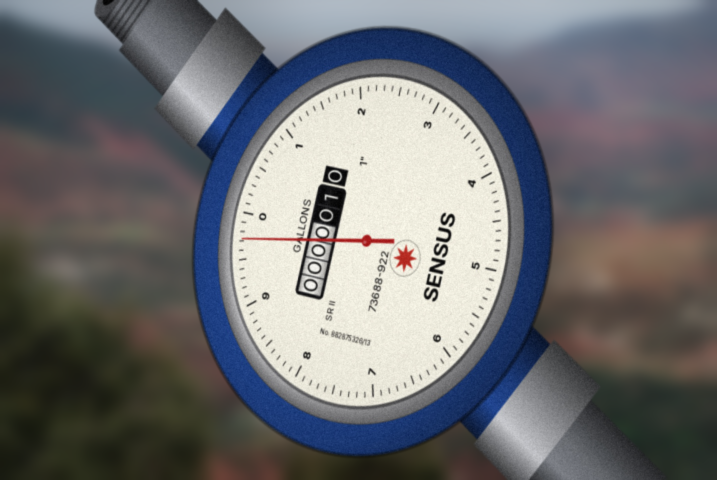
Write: **9.7** gal
